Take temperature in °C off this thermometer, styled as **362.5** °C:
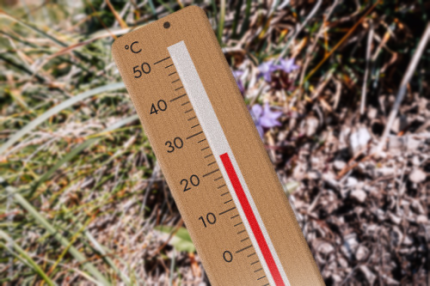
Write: **23** °C
